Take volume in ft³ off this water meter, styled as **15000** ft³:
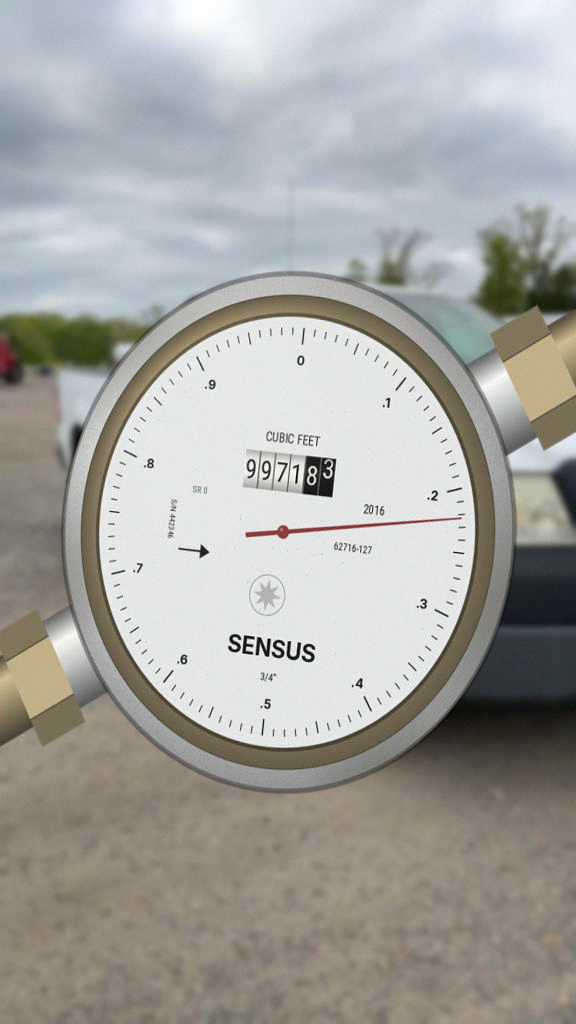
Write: **997183.22** ft³
